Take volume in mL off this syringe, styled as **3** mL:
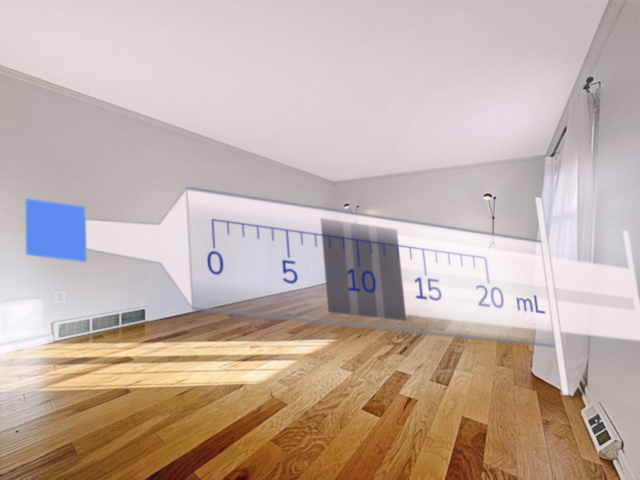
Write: **7.5** mL
